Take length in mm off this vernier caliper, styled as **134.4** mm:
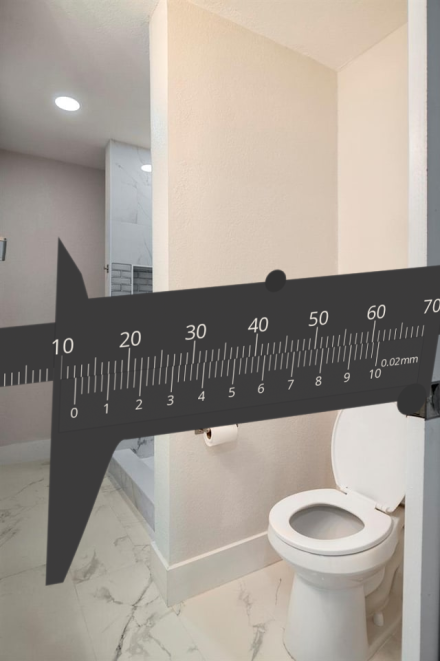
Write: **12.2** mm
